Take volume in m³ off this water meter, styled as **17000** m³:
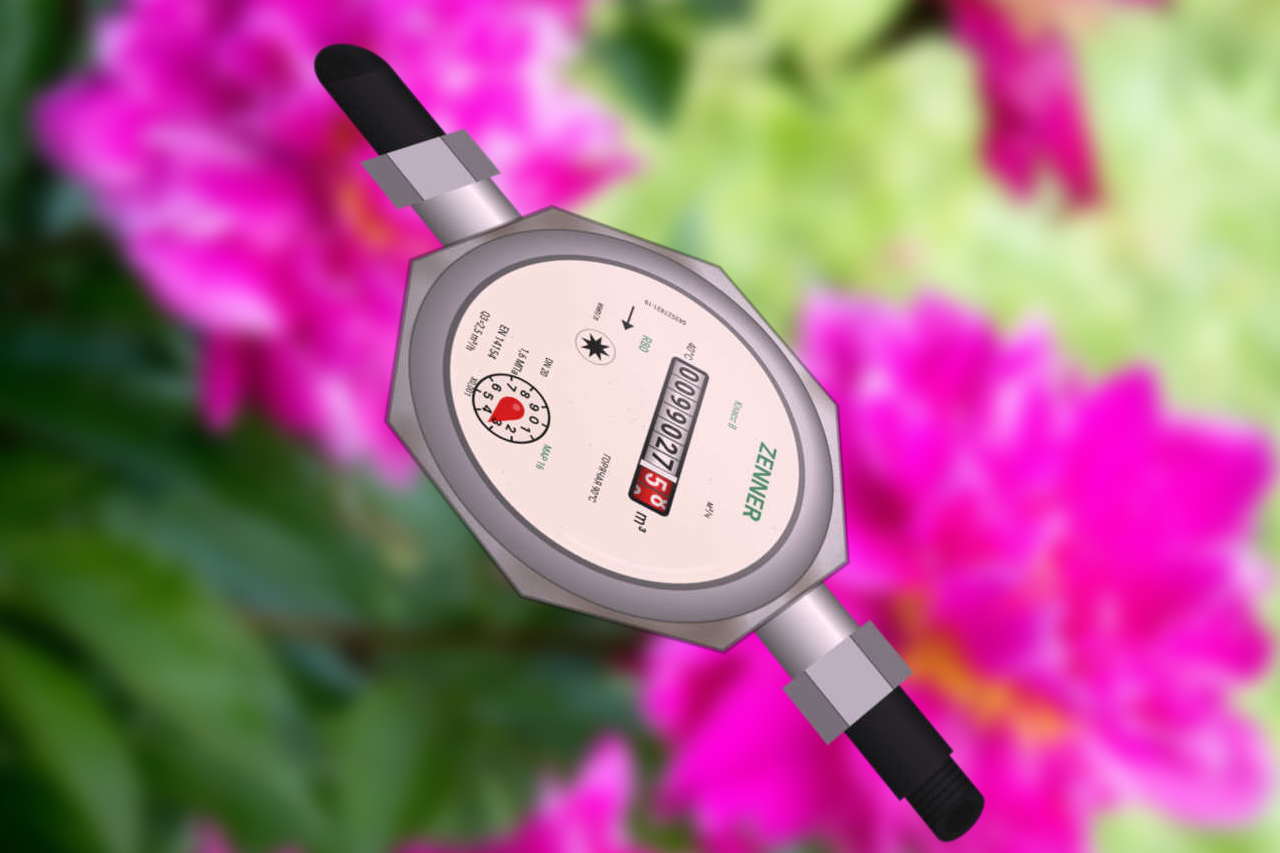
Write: **99027.583** m³
